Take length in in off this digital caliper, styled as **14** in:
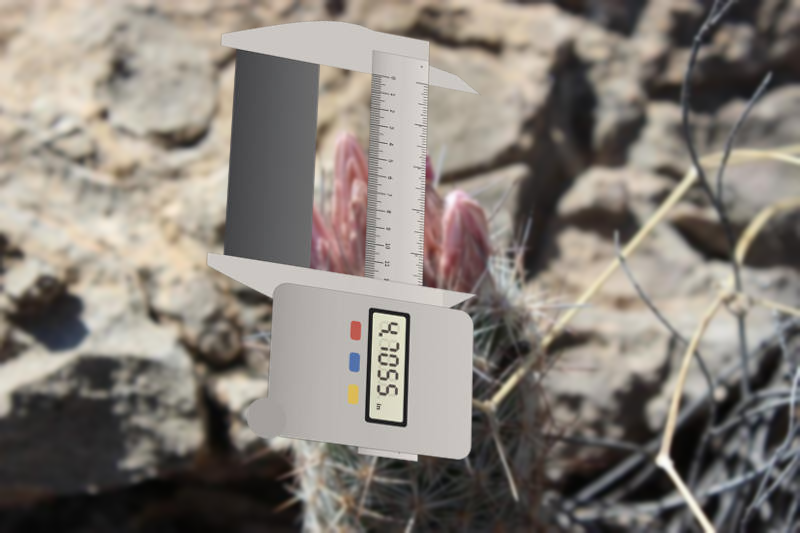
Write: **4.7055** in
